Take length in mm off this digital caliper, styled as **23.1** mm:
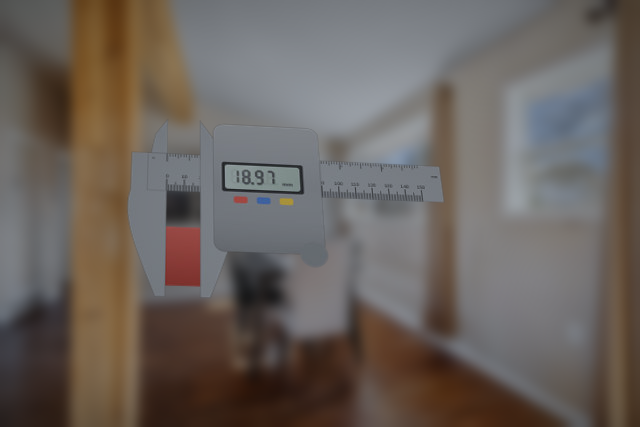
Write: **18.97** mm
